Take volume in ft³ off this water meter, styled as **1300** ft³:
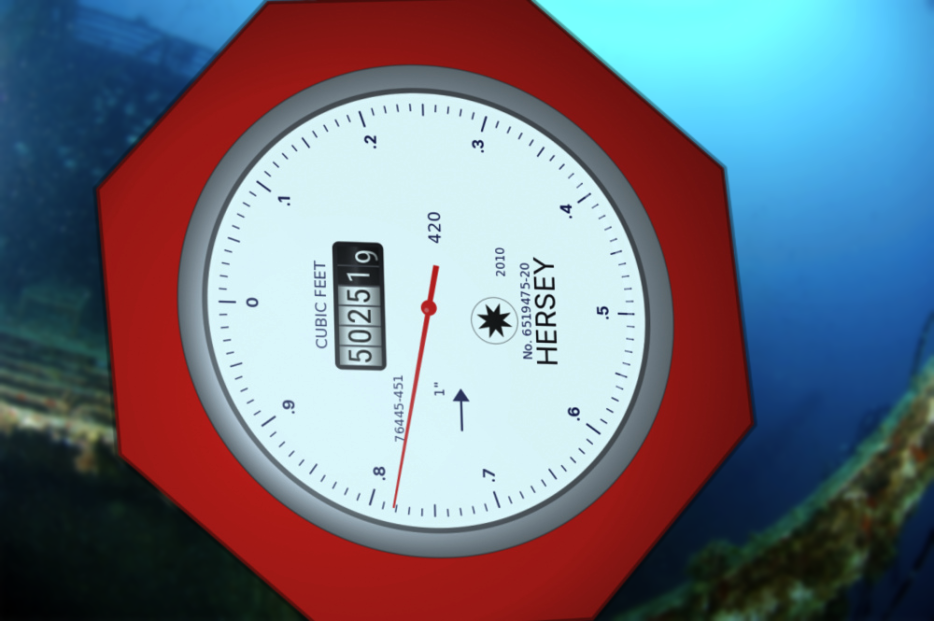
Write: **502518.78** ft³
